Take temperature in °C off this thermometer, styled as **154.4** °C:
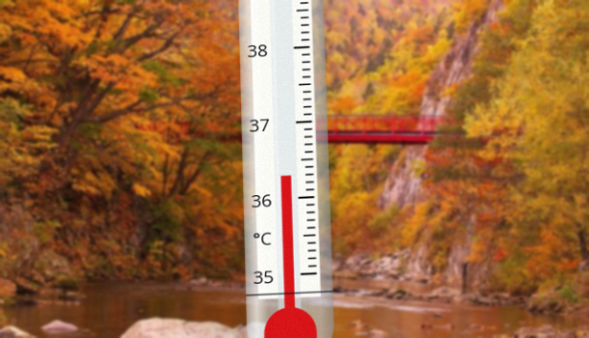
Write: **36.3** °C
